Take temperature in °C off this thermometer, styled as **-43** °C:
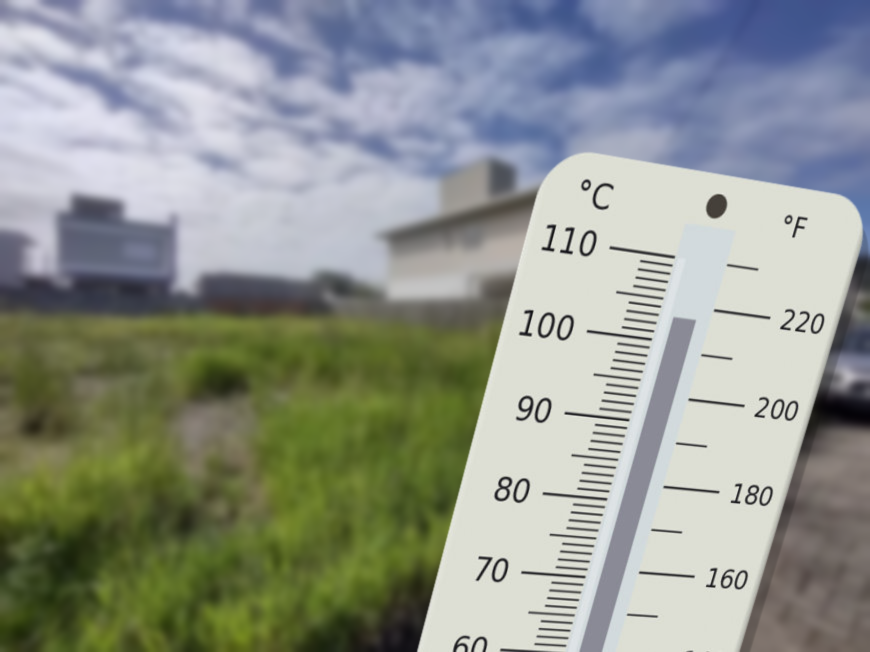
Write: **103** °C
